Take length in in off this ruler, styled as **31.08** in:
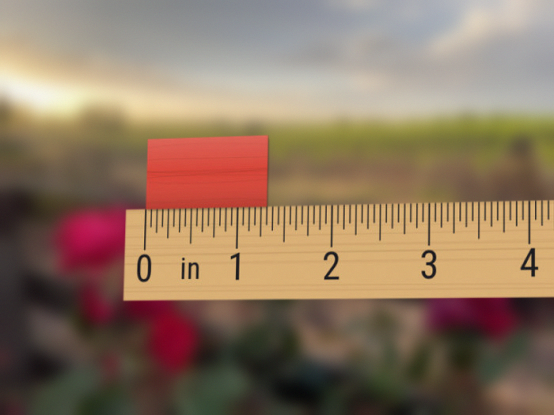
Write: **1.3125** in
